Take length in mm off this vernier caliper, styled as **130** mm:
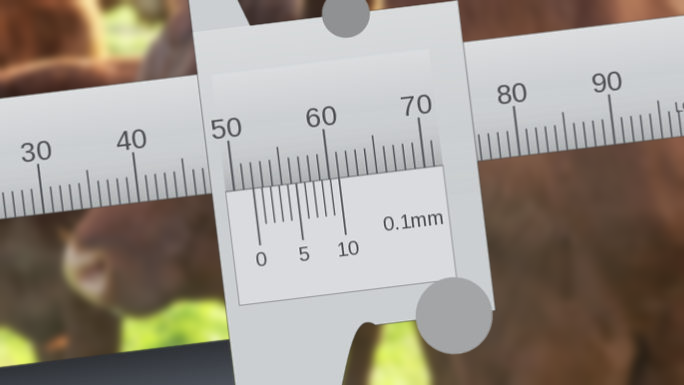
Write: **52.0** mm
